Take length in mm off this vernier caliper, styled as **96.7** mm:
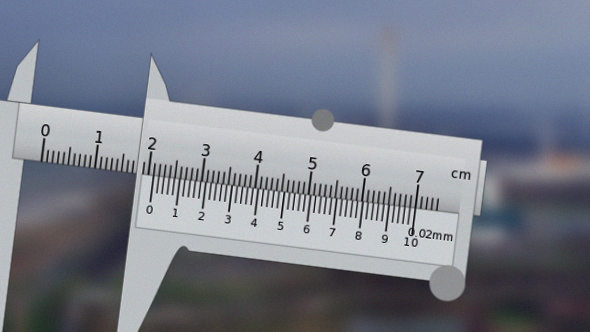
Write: **21.0** mm
